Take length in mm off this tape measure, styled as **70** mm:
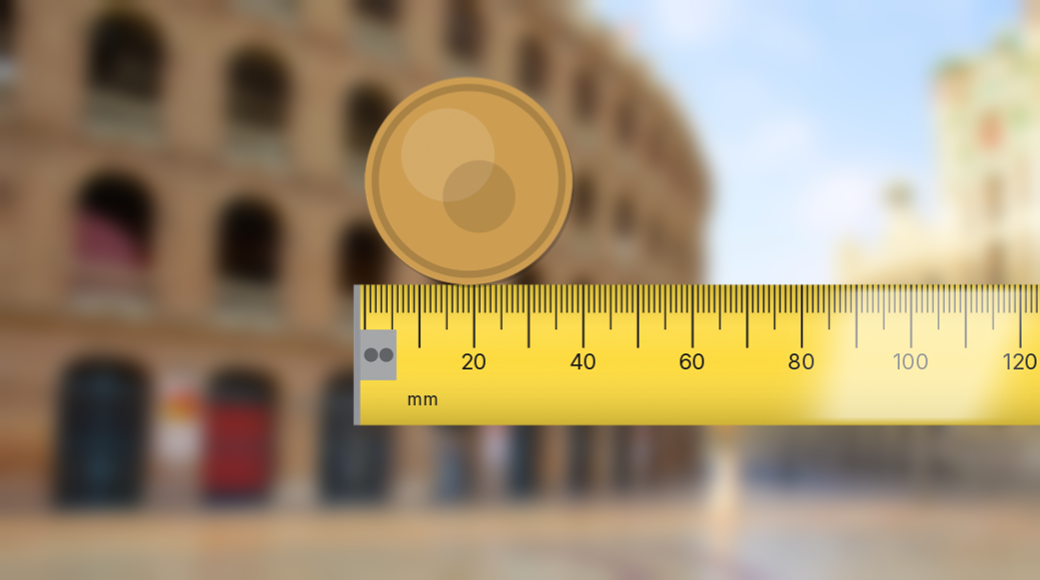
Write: **38** mm
